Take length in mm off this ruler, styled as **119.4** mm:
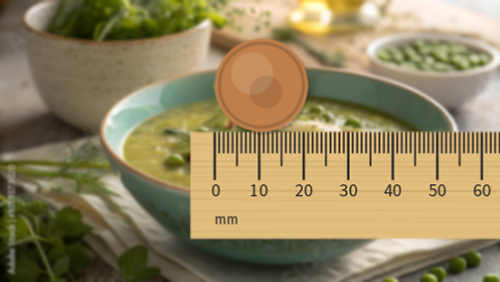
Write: **21** mm
